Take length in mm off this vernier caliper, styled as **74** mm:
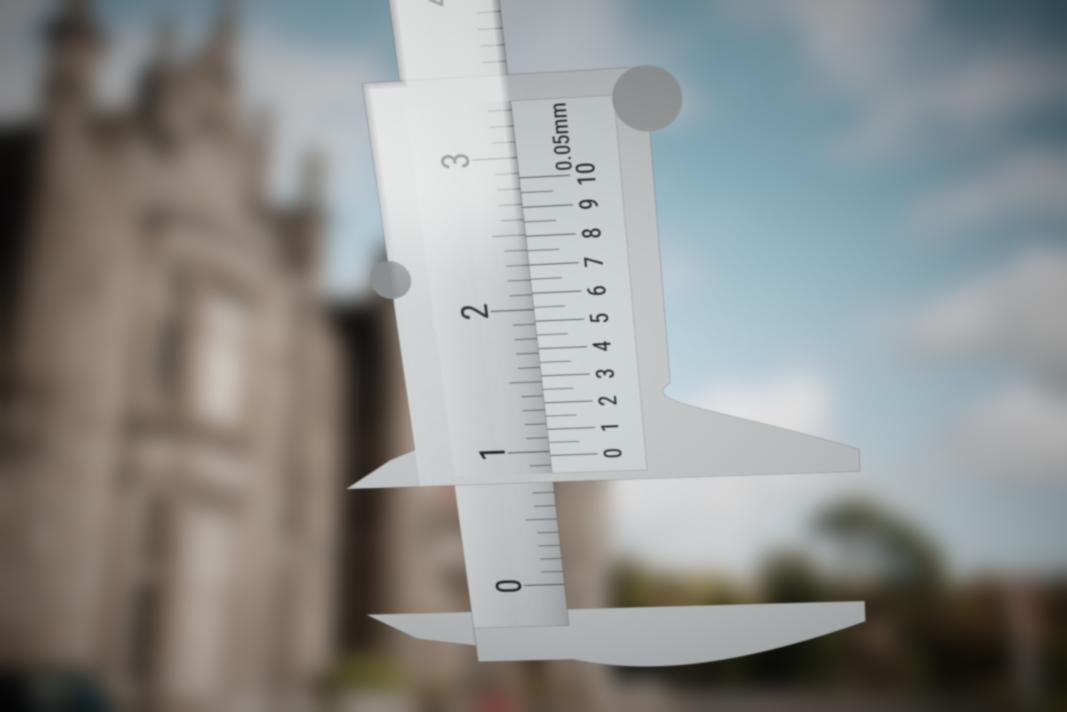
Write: **9.7** mm
